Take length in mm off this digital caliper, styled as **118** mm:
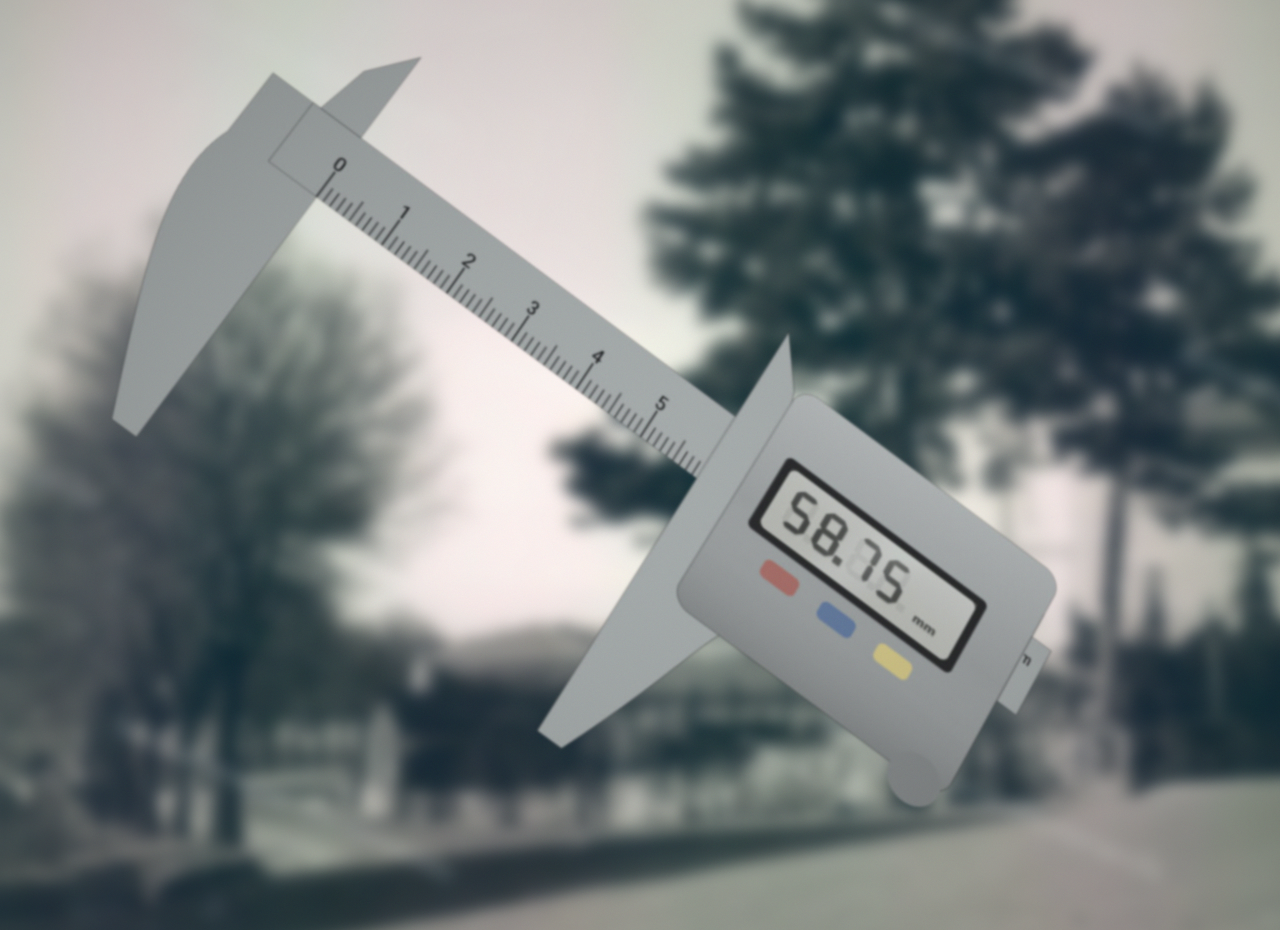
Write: **58.75** mm
